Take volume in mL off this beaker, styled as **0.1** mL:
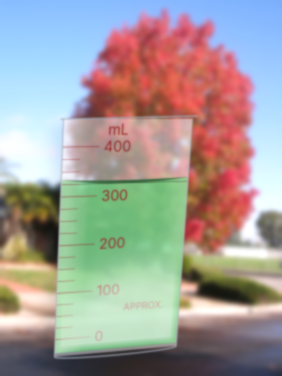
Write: **325** mL
